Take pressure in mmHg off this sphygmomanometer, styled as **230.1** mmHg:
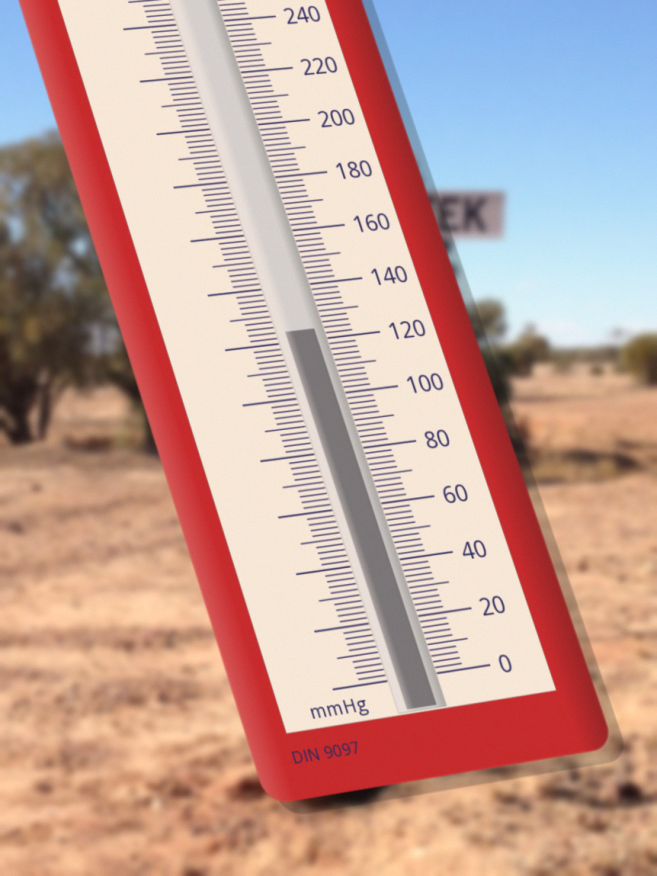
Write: **124** mmHg
